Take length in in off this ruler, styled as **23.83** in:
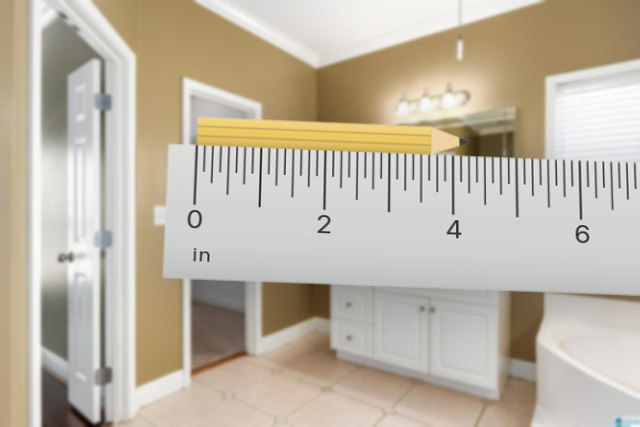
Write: **4.25** in
